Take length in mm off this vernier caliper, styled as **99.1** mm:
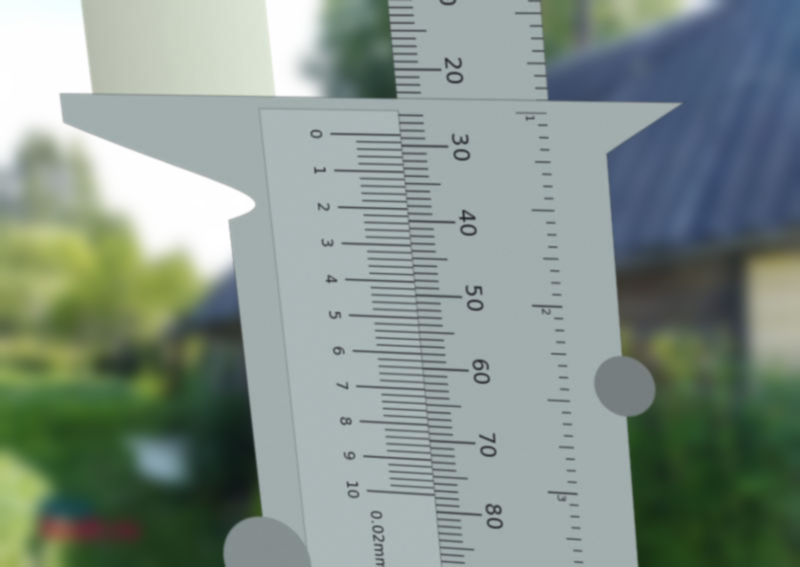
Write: **28.6** mm
